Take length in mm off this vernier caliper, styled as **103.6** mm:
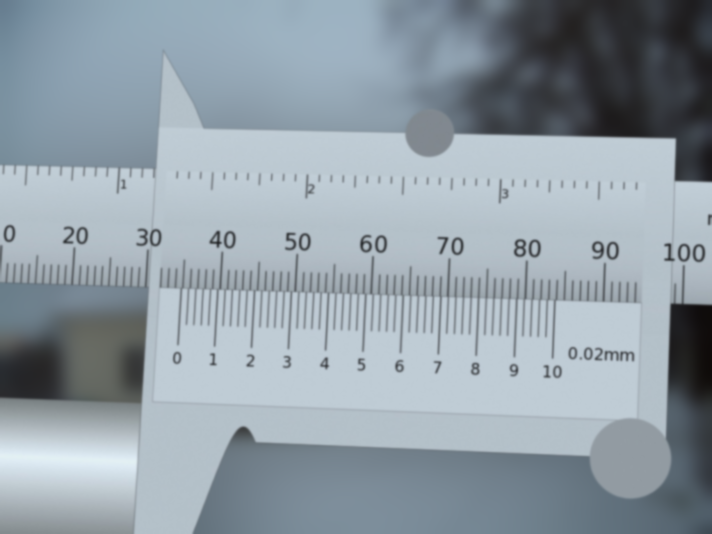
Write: **34.8** mm
